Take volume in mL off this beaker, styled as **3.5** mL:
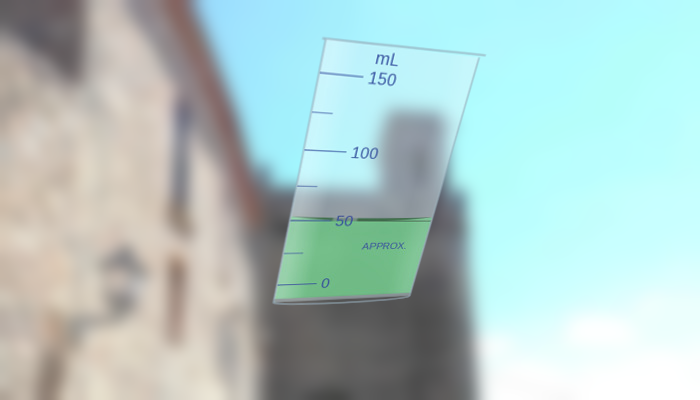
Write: **50** mL
